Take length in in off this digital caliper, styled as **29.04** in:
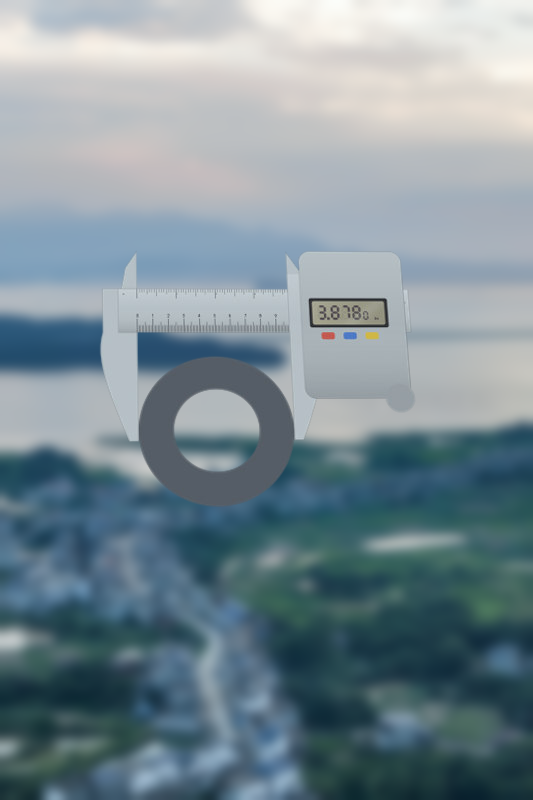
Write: **3.8780** in
